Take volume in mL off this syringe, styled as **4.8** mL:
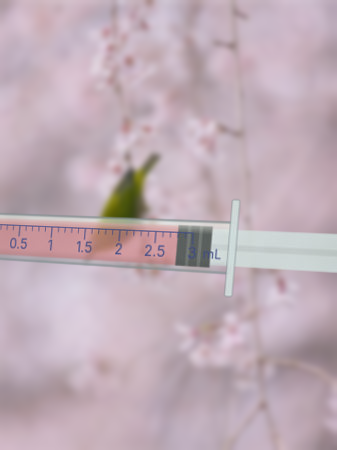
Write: **2.8** mL
